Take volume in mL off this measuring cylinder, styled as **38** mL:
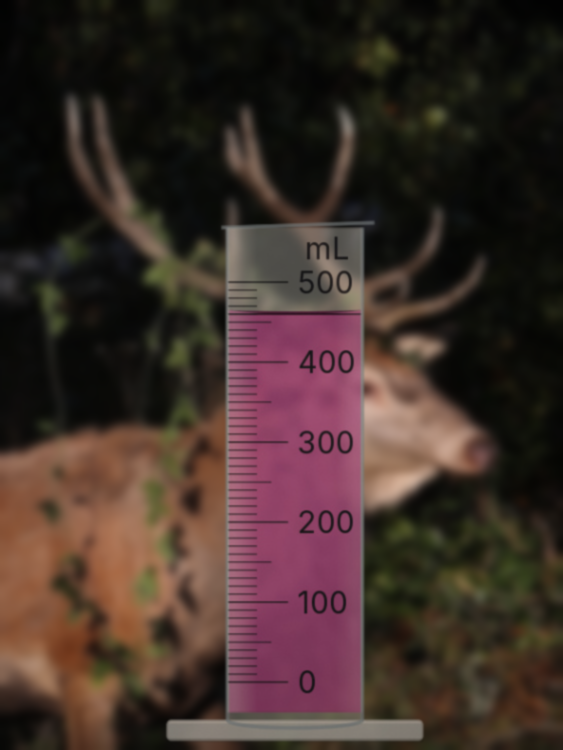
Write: **460** mL
